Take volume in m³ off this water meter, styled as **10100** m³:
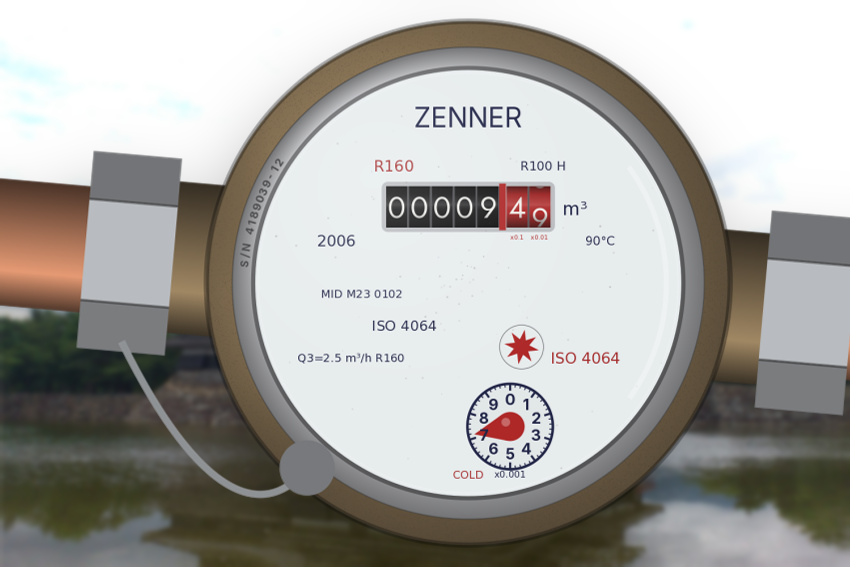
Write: **9.487** m³
